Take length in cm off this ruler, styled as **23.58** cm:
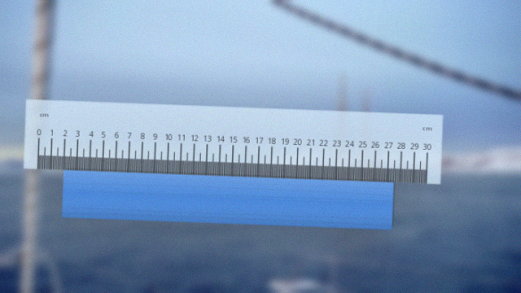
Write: **25.5** cm
